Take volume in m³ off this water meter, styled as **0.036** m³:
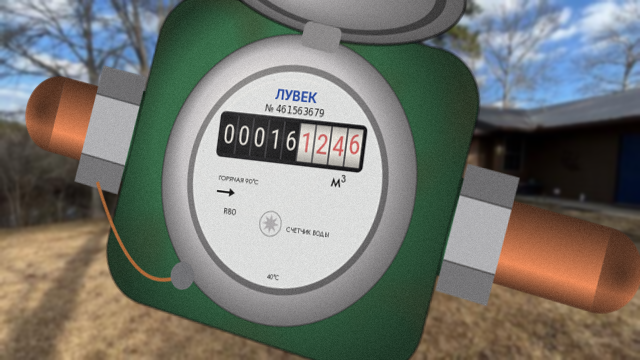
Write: **16.1246** m³
